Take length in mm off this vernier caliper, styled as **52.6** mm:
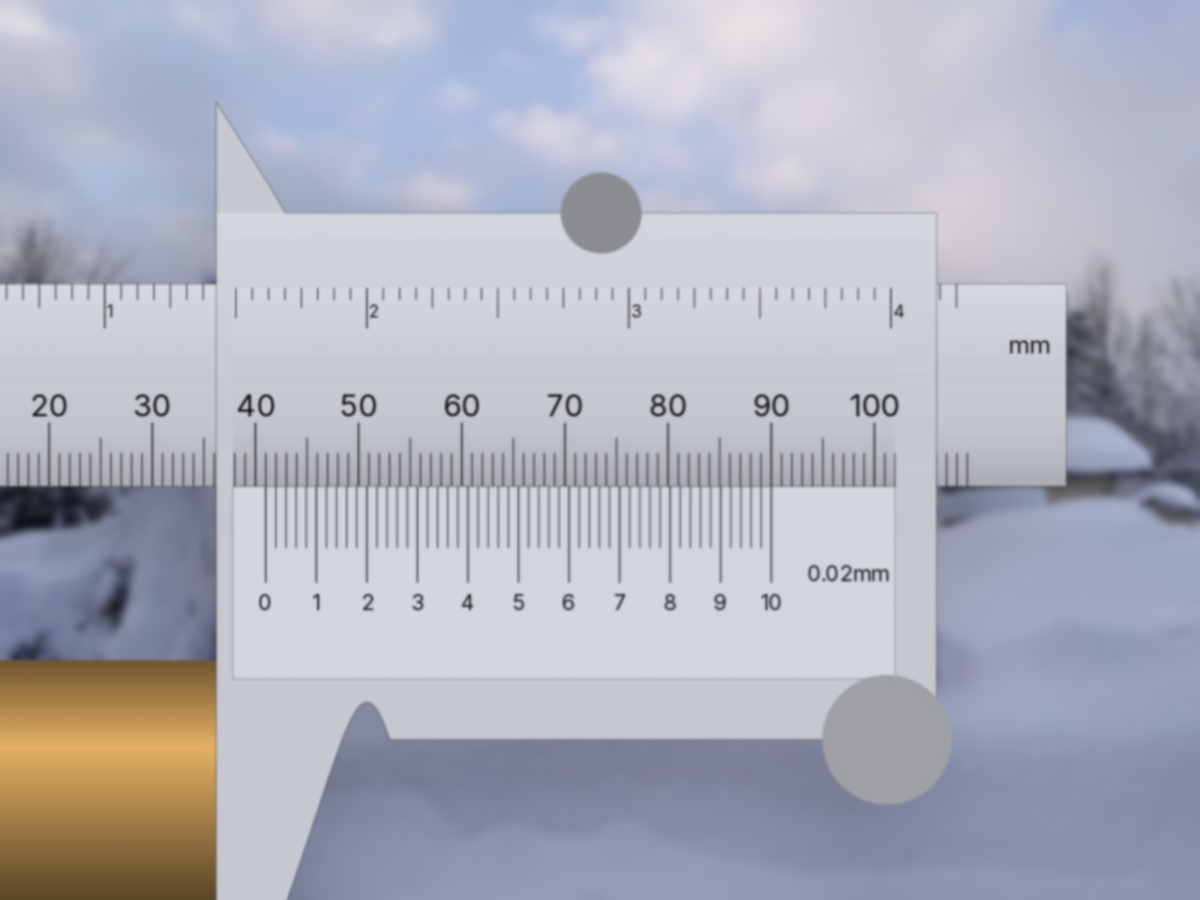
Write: **41.0** mm
